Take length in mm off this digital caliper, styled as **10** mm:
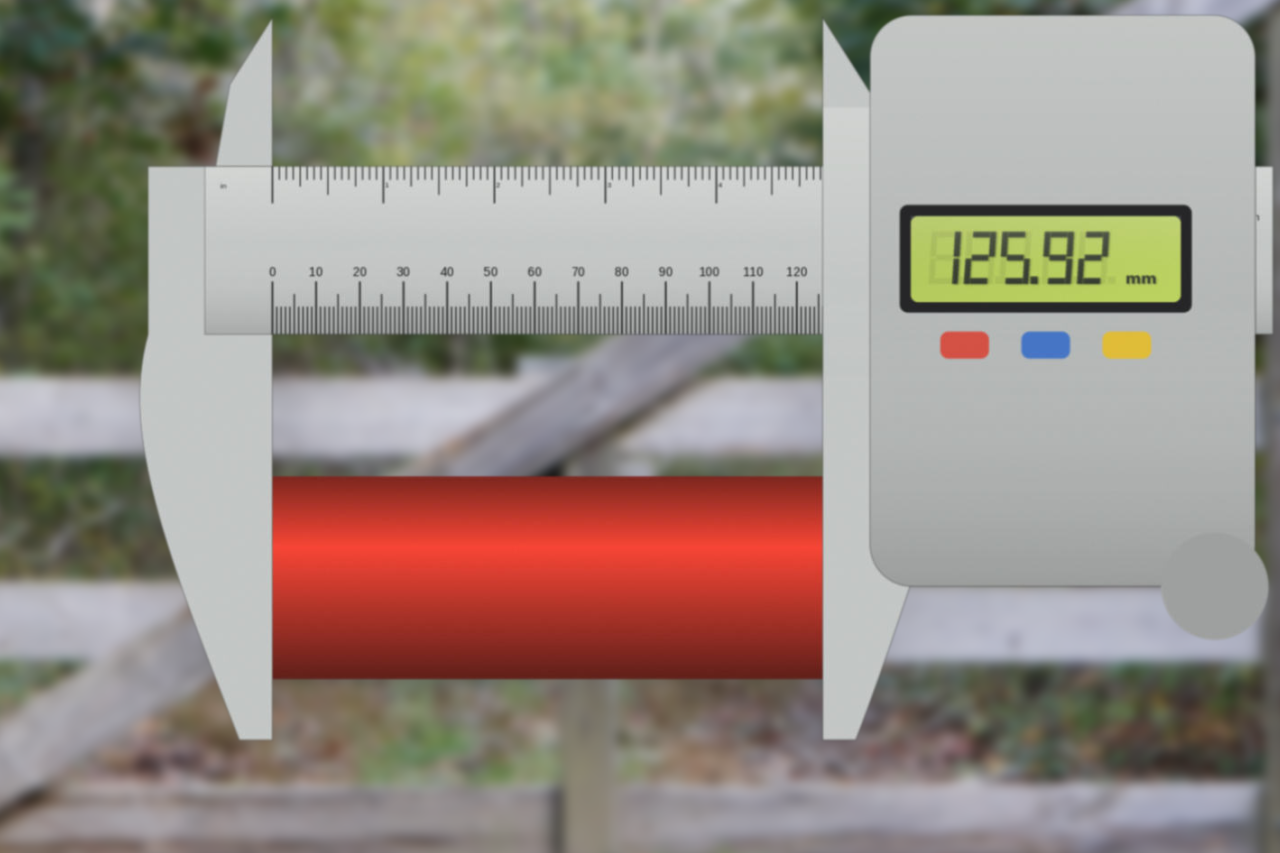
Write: **125.92** mm
